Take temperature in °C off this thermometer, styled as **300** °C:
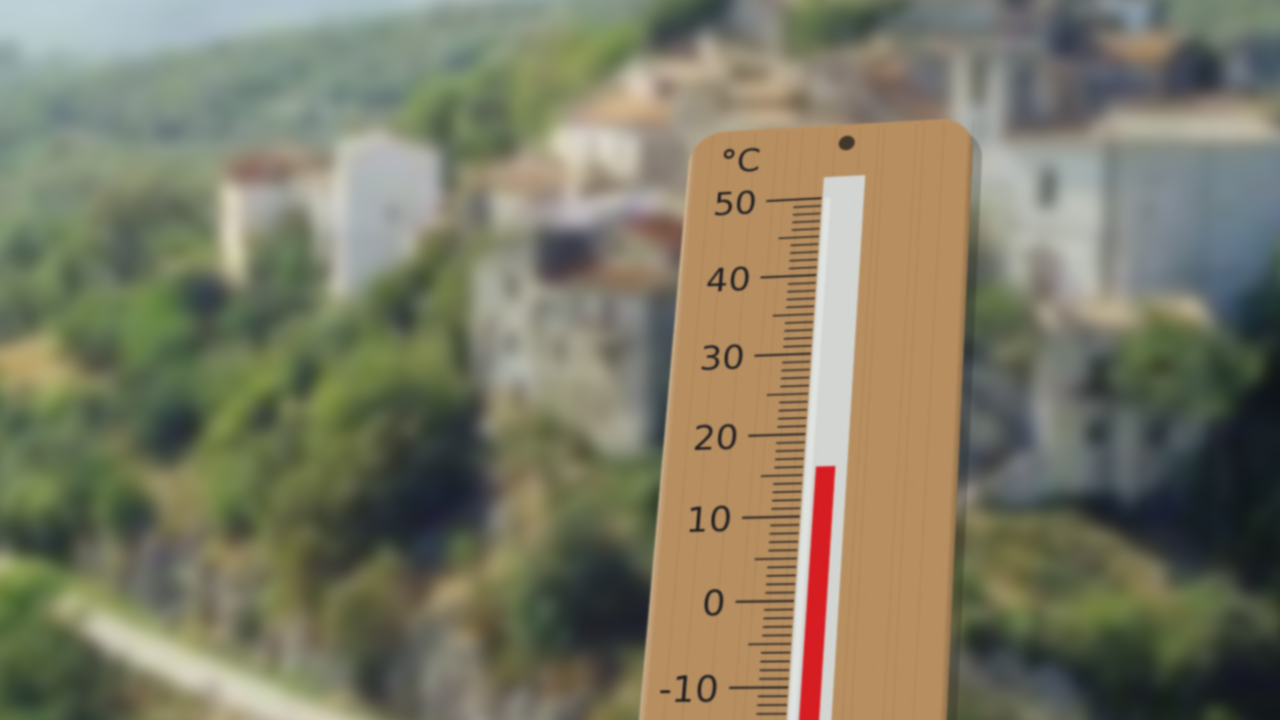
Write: **16** °C
